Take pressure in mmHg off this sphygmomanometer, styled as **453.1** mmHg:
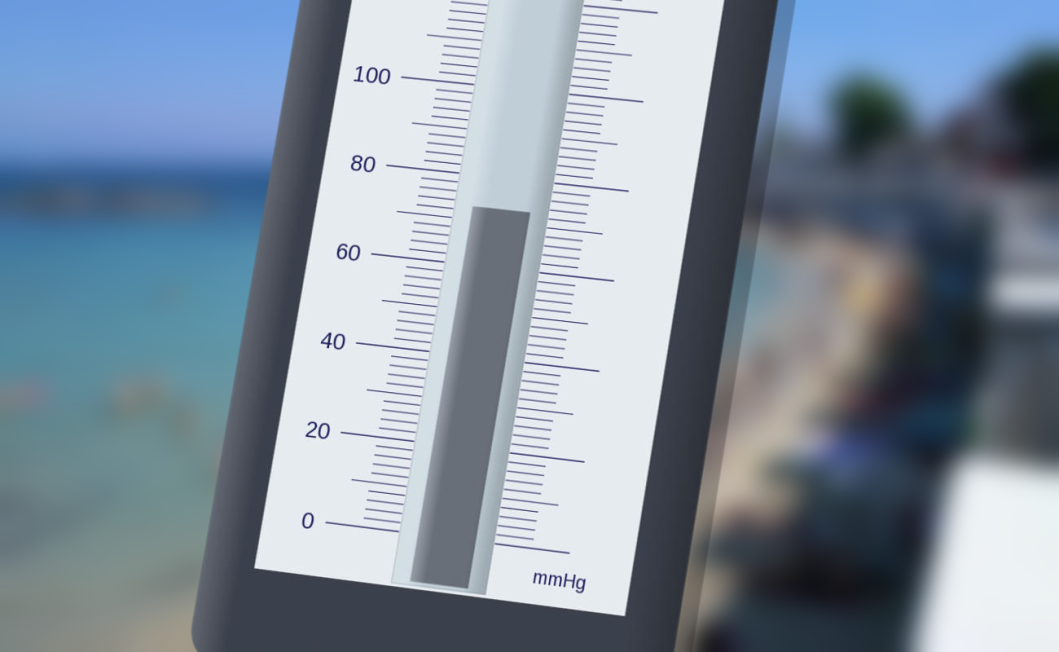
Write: **73** mmHg
